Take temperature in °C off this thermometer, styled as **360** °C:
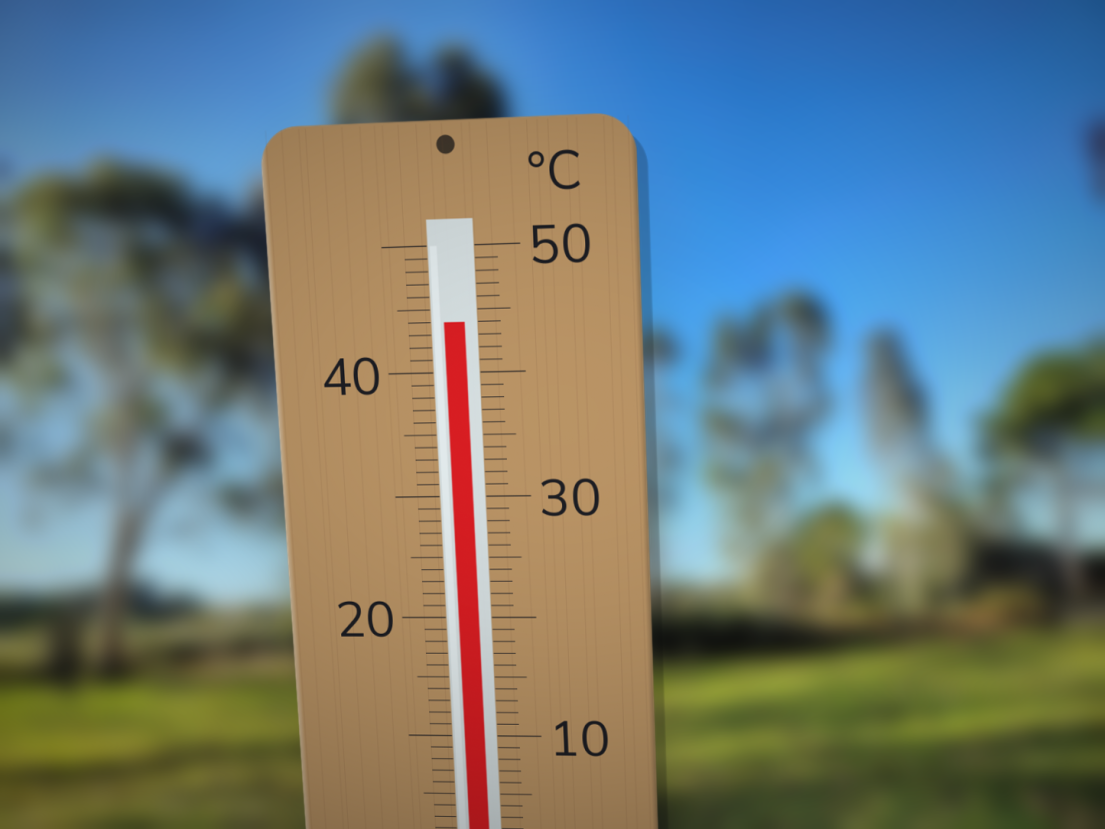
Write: **44** °C
